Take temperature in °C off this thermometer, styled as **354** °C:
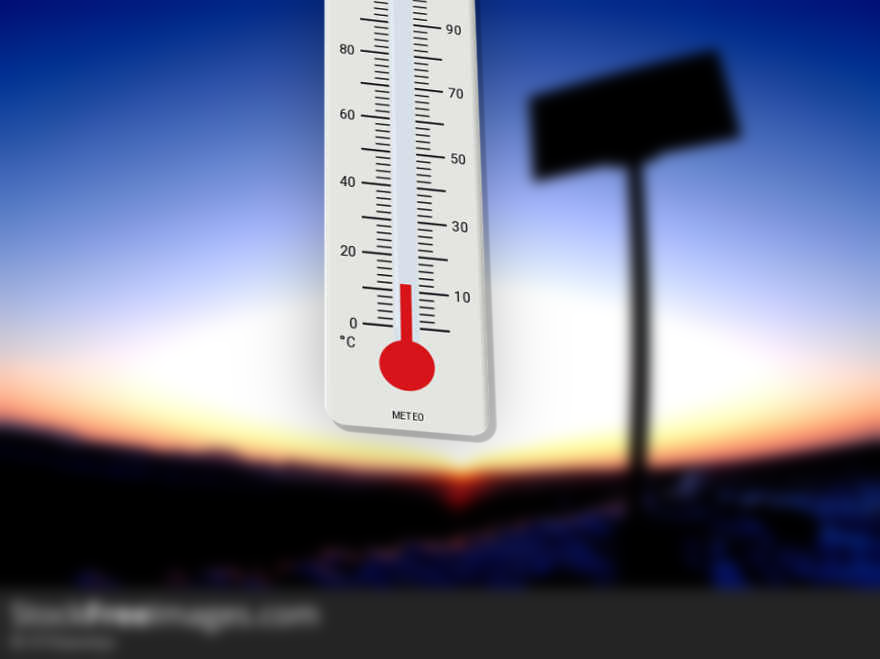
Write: **12** °C
